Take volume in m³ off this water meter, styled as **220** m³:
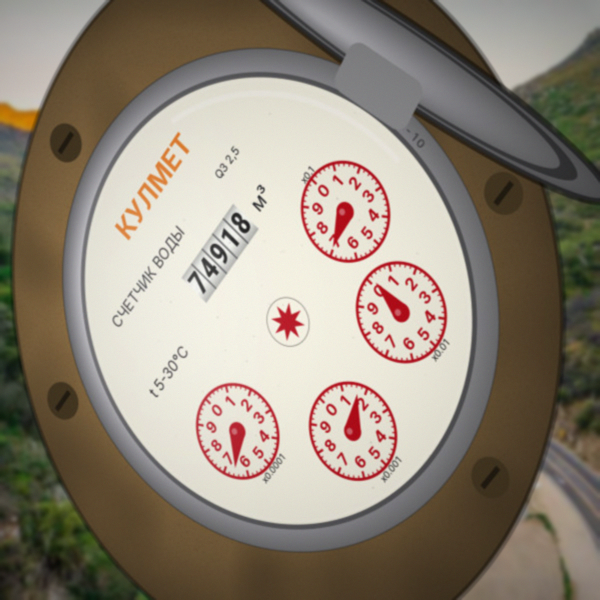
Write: **74918.7016** m³
